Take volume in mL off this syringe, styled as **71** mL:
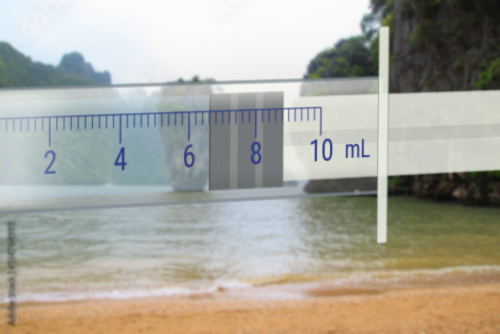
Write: **6.6** mL
